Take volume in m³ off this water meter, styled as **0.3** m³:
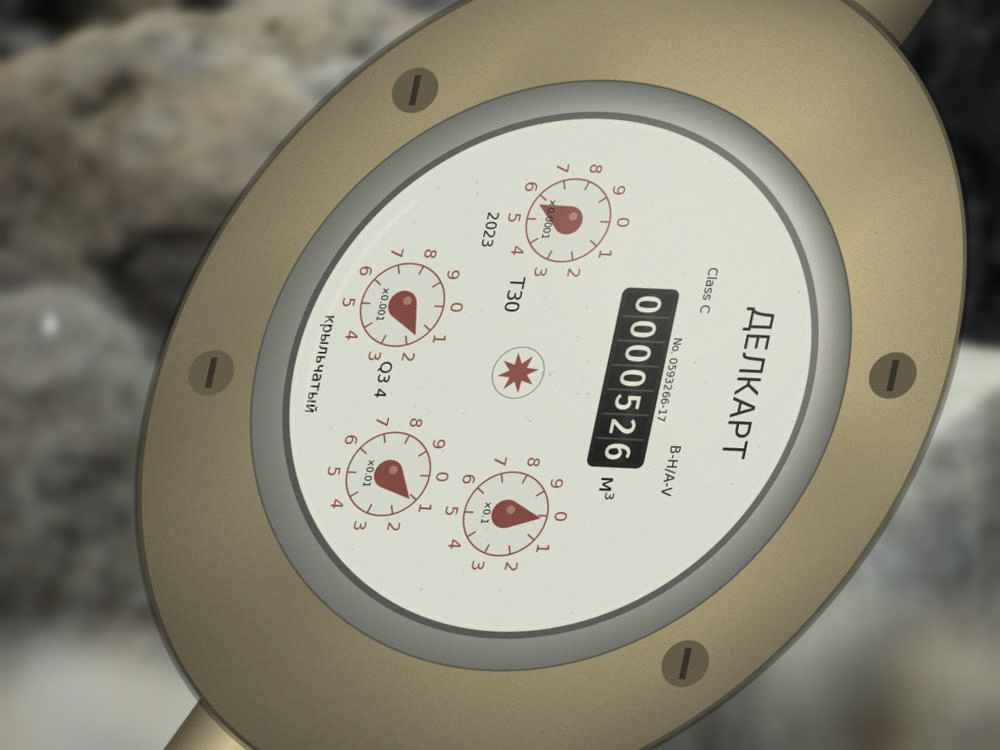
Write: **526.0115** m³
